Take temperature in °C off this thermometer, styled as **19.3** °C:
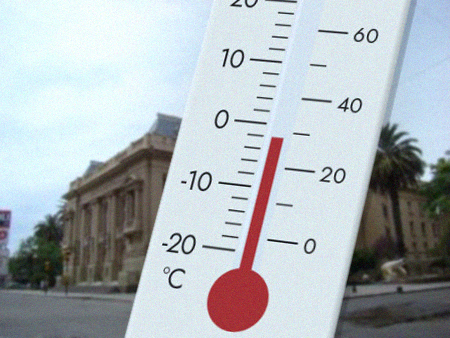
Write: **-2** °C
